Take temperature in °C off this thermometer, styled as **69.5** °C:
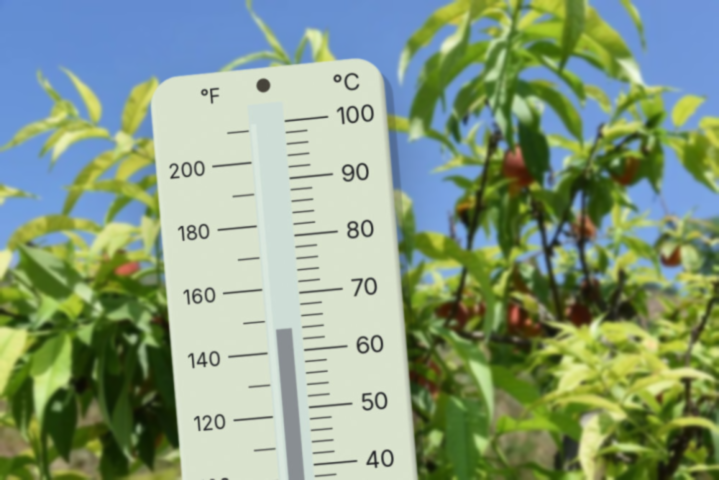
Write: **64** °C
